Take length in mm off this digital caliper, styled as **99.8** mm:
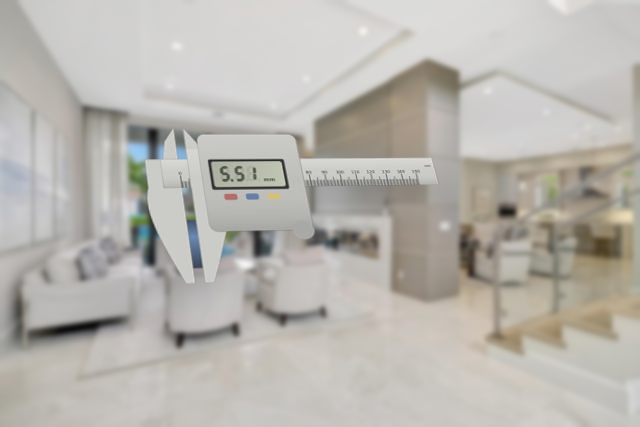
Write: **5.51** mm
